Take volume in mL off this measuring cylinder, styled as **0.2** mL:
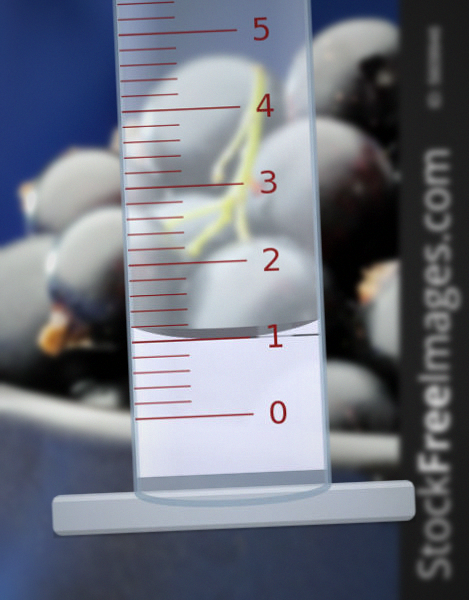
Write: **1** mL
